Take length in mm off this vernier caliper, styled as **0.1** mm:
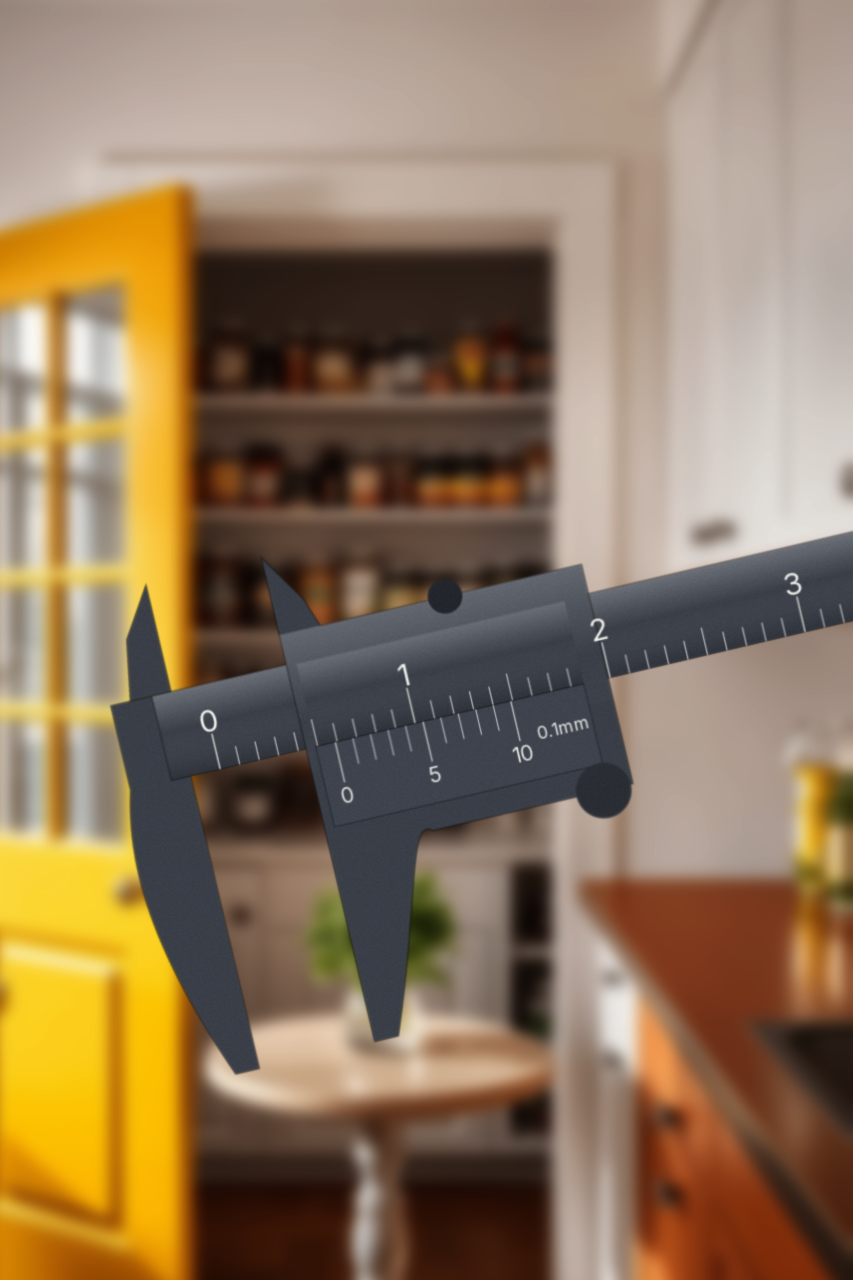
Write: **5.9** mm
